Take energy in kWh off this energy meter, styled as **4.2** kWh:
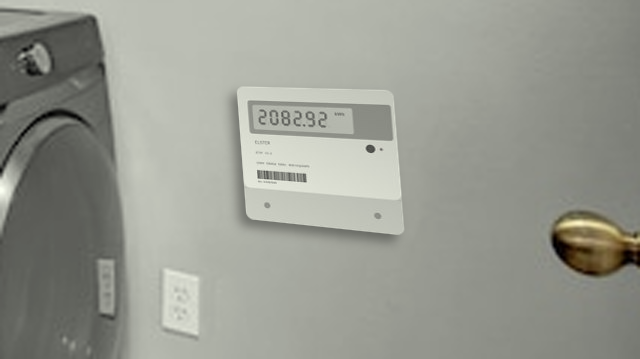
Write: **2082.92** kWh
